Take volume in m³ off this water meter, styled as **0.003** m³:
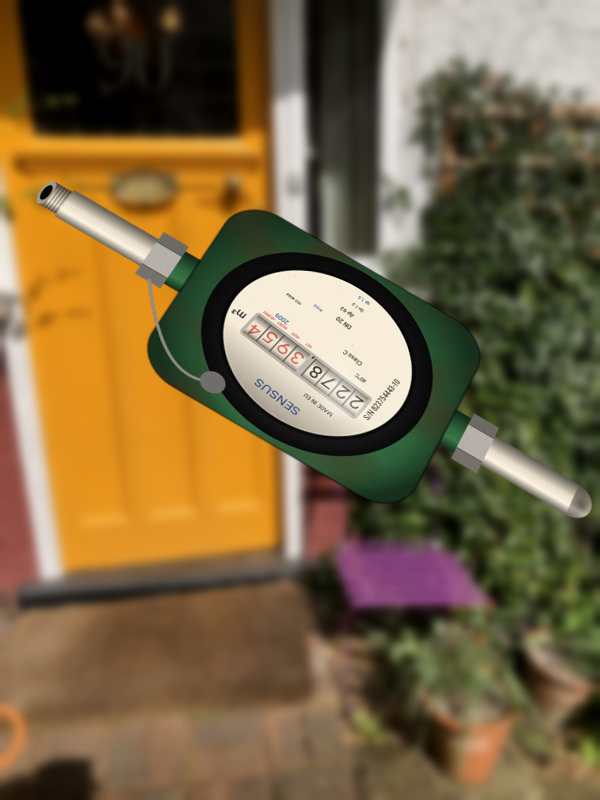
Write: **2278.3954** m³
